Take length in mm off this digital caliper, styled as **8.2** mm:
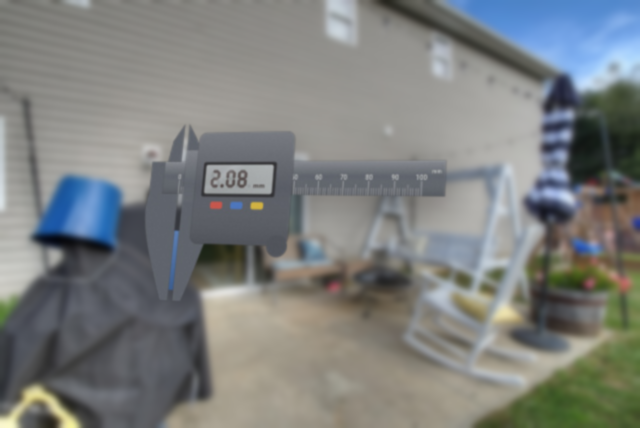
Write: **2.08** mm
